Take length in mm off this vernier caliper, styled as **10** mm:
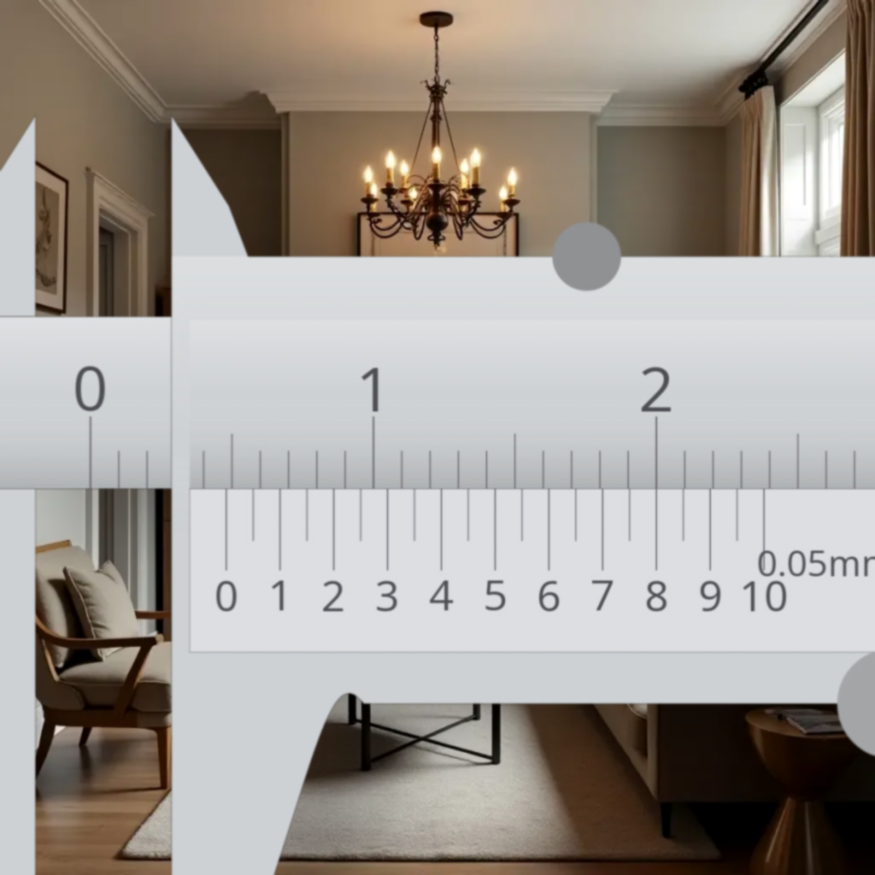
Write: **4.80** mm
